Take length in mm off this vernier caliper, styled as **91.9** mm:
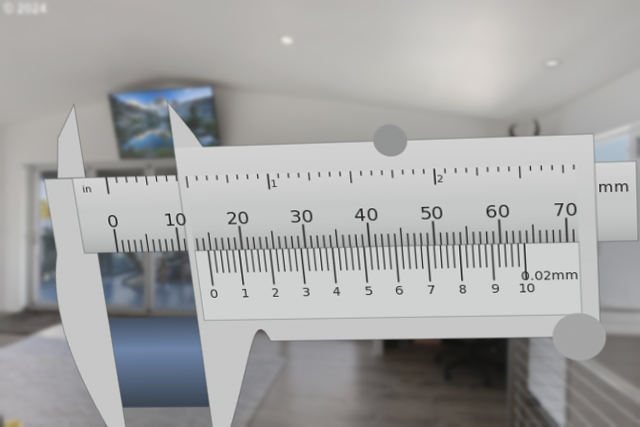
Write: **14.6** mm
